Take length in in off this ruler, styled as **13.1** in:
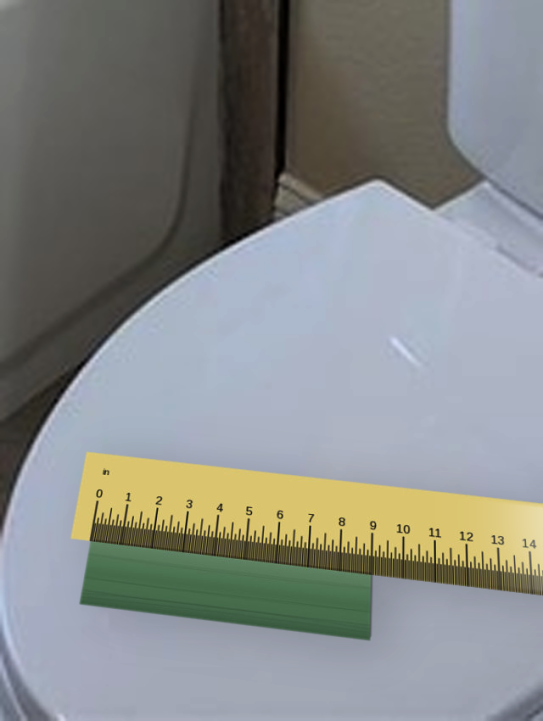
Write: **9** in
